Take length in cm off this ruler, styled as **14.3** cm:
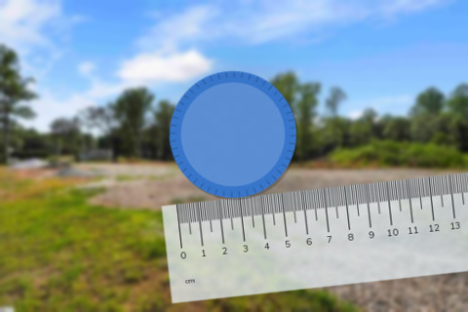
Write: **6** cm
